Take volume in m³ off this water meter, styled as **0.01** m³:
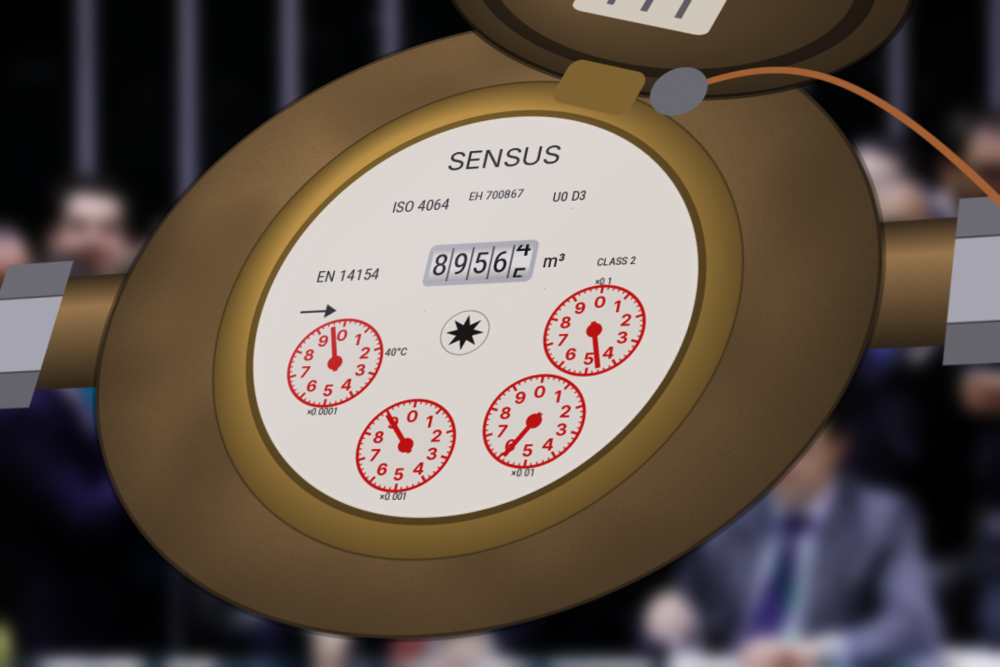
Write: **89564.4589** m³
